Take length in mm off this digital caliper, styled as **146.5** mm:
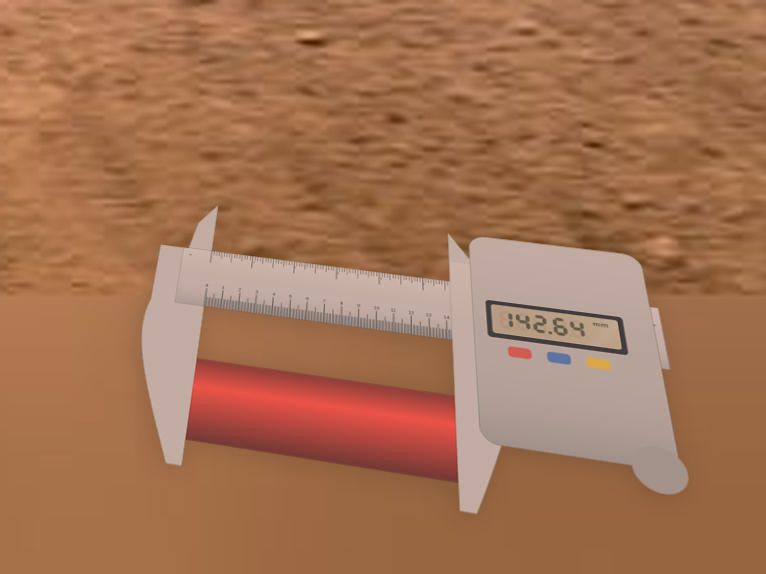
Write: **142.64** mm
